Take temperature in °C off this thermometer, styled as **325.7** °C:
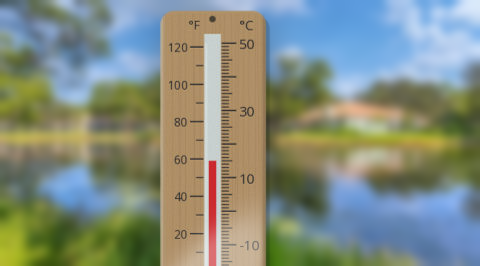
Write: **15** °C
